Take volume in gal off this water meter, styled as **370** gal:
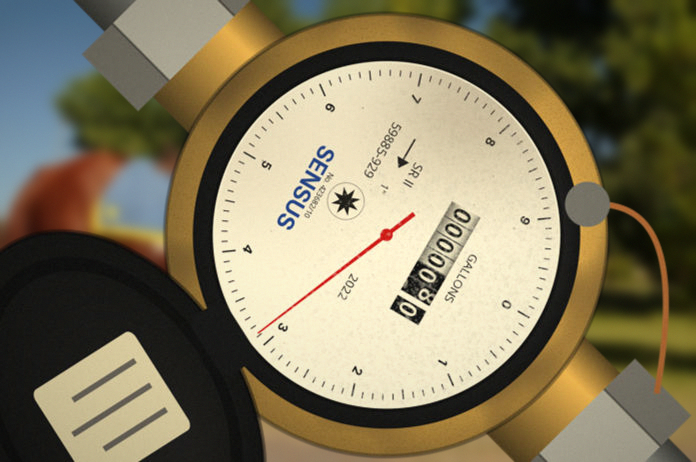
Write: **83.1** gal
